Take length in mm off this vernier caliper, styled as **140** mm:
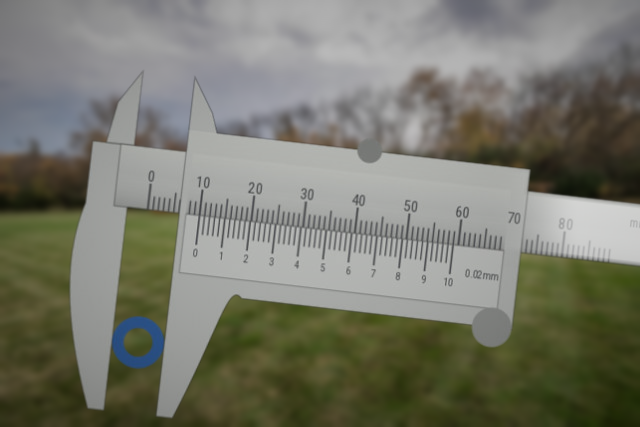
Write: **10.0** mm
